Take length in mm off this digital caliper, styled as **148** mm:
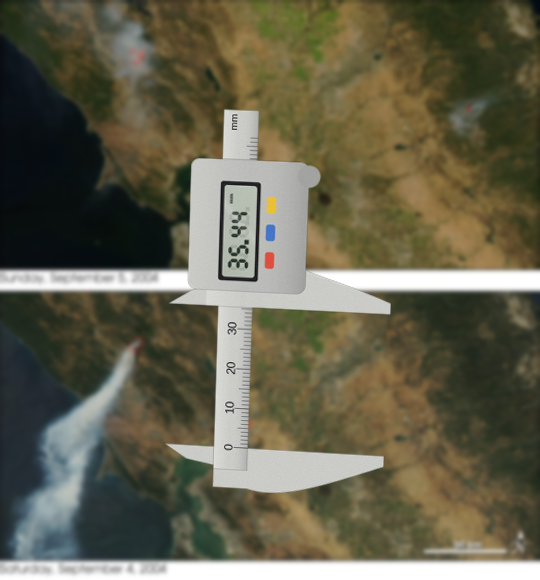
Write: **35.44** mm
